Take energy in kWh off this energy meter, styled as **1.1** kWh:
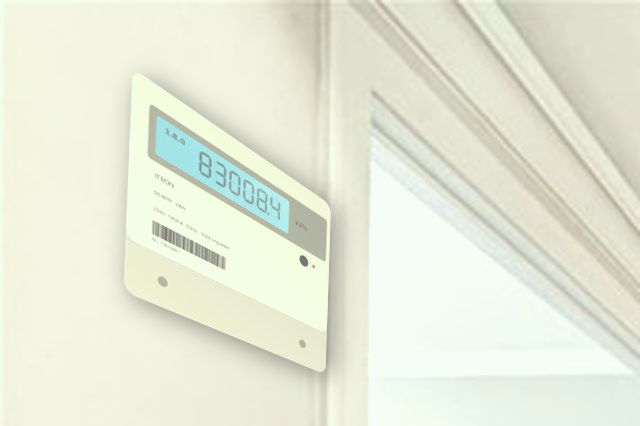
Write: **83008.4** kWh
